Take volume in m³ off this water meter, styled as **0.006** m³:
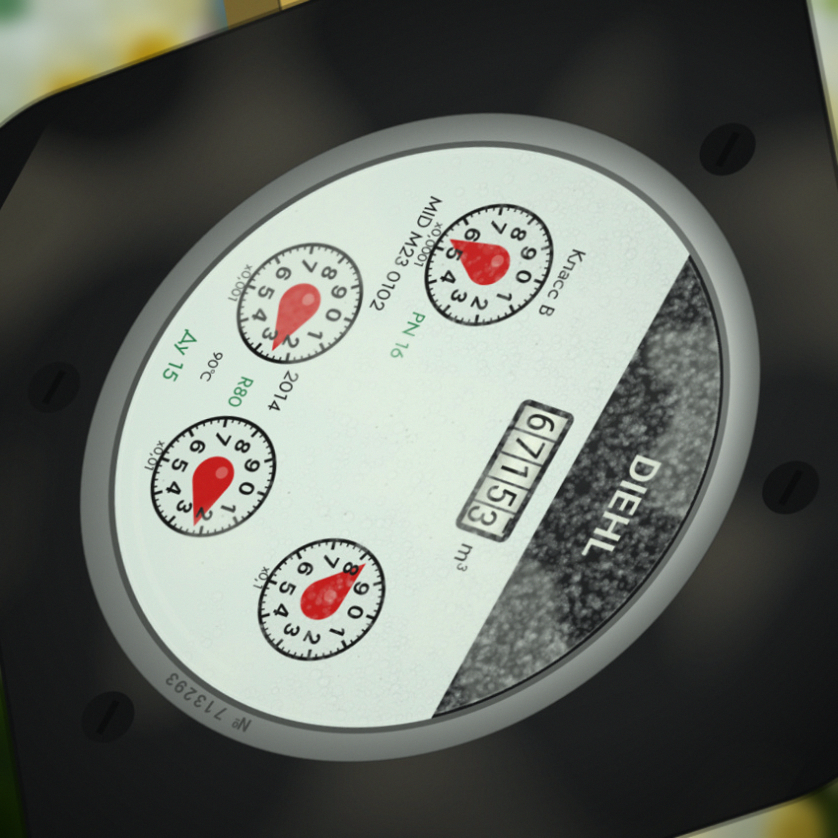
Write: **67152.8225** m³
